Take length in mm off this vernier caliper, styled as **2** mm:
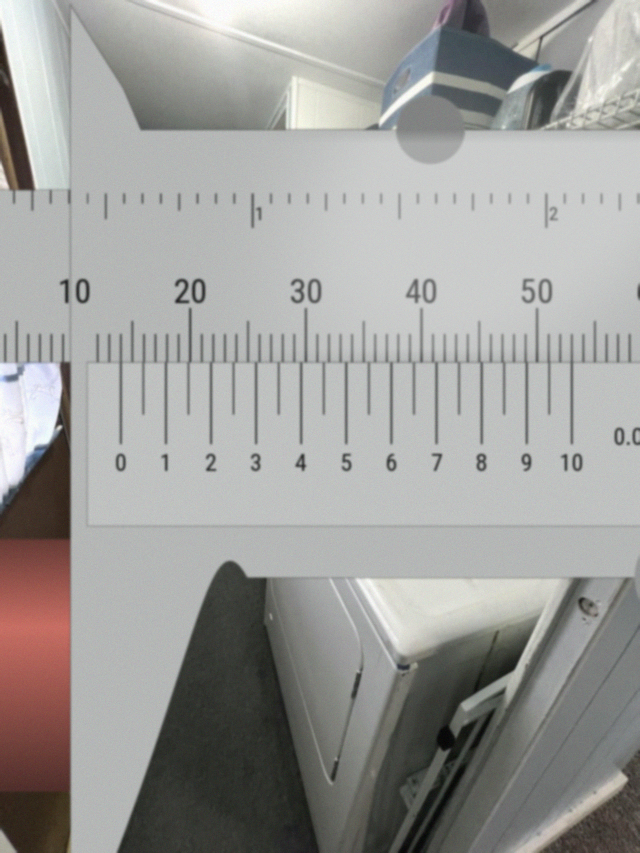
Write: **14.0** mm
